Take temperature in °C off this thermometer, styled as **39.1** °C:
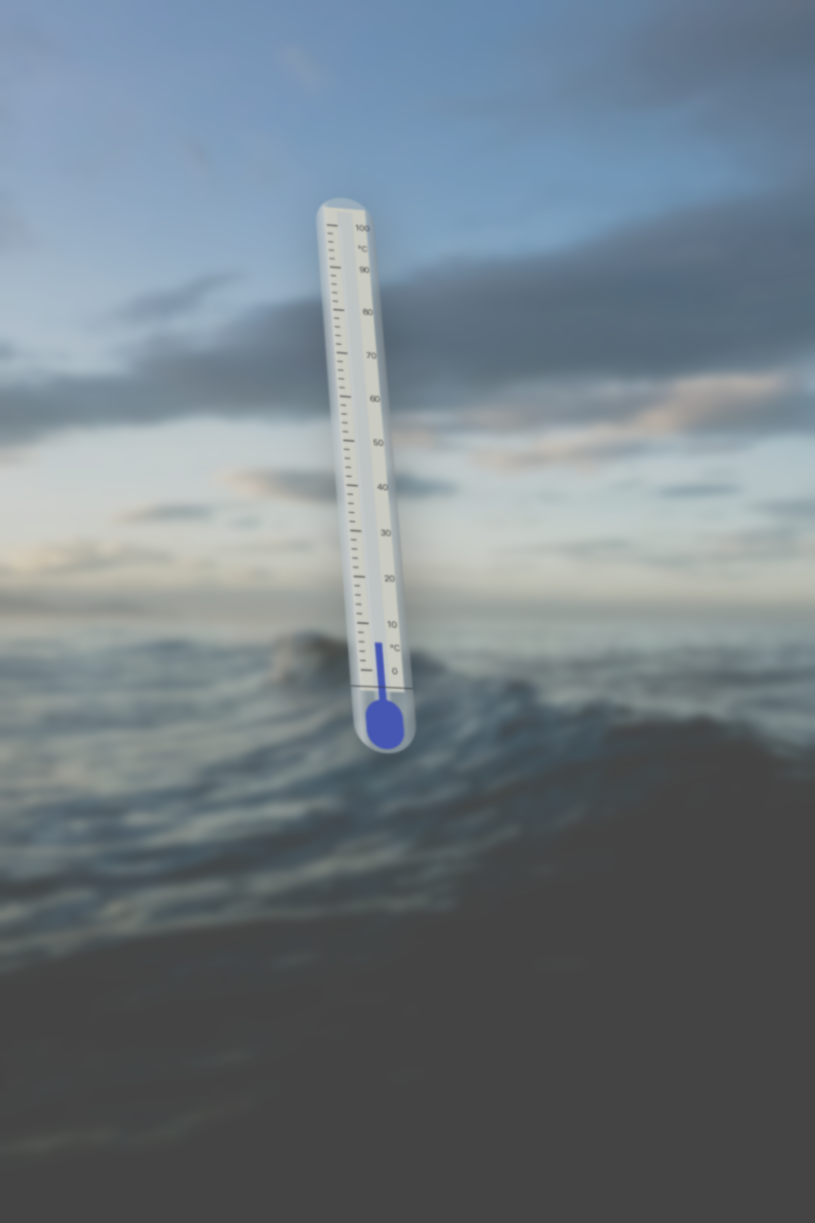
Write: **6** °C
